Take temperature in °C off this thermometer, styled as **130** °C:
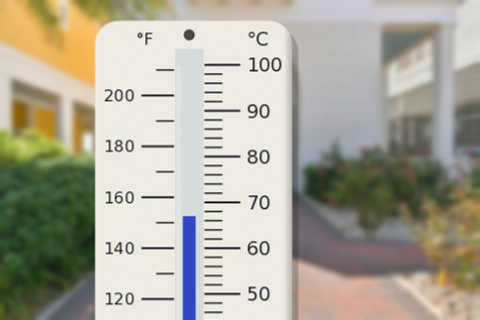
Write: **67** °C
